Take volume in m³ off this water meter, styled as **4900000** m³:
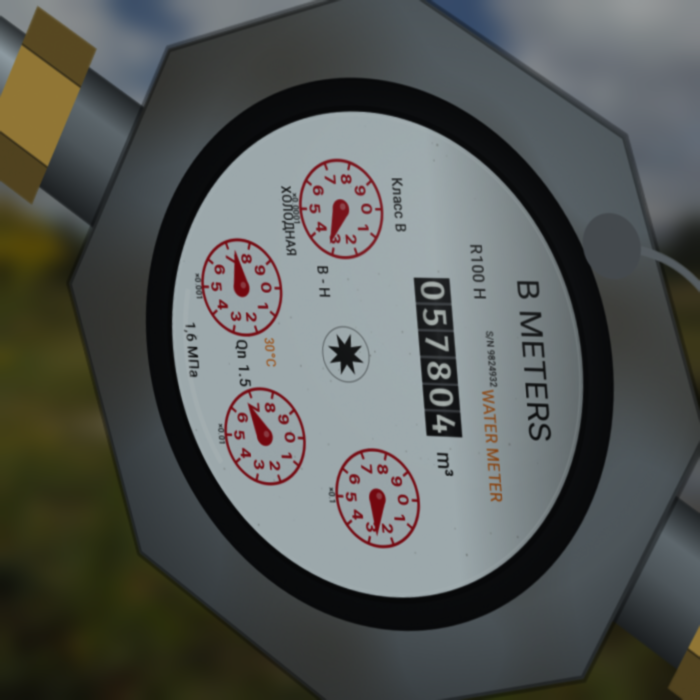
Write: **57804.2673** m³
